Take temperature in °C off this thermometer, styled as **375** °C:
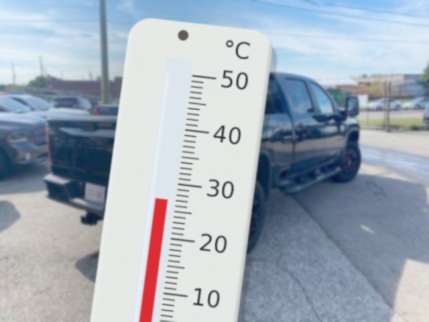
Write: **27** °C
